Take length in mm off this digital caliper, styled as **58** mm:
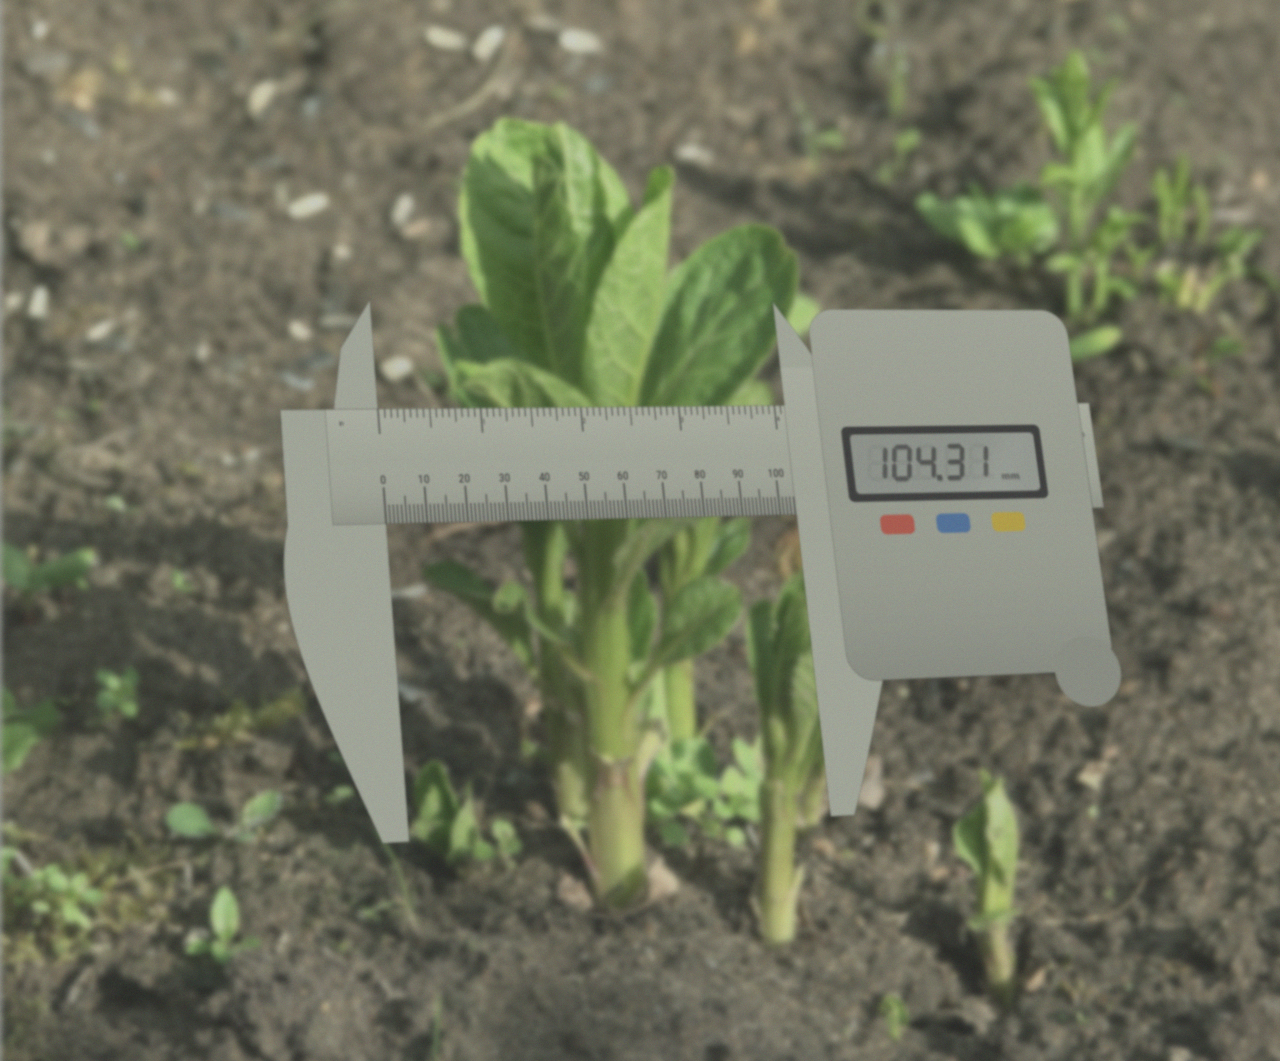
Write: **104.31** mm
